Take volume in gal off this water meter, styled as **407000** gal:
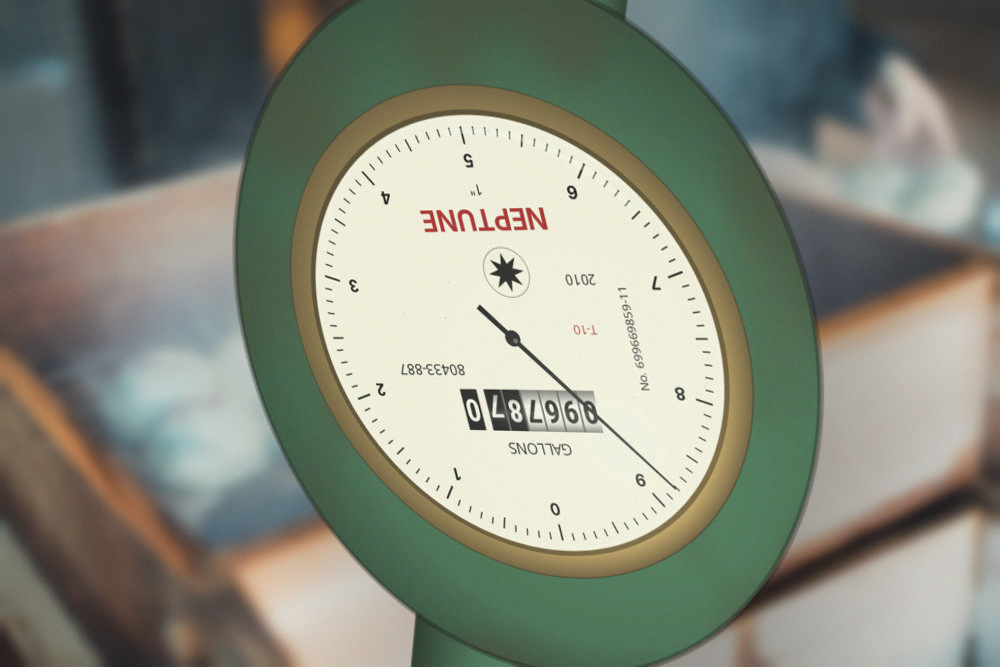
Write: **967868.8** gal
